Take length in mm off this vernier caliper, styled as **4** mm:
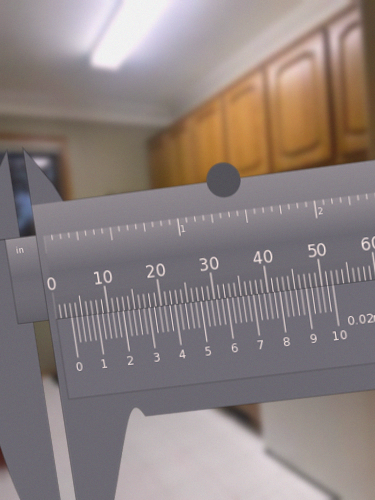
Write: **3.0** mm
